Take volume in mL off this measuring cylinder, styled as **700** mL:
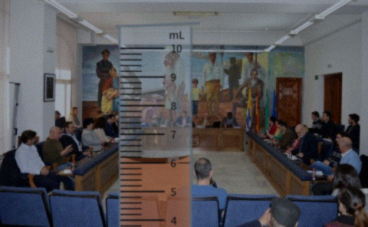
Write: **6** mL
